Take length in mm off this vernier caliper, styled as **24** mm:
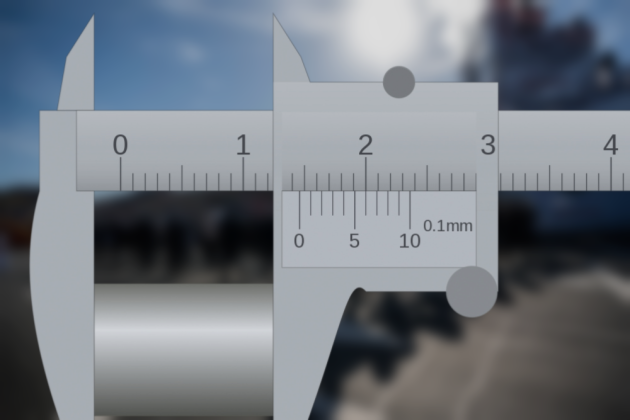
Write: **14.6** mm
